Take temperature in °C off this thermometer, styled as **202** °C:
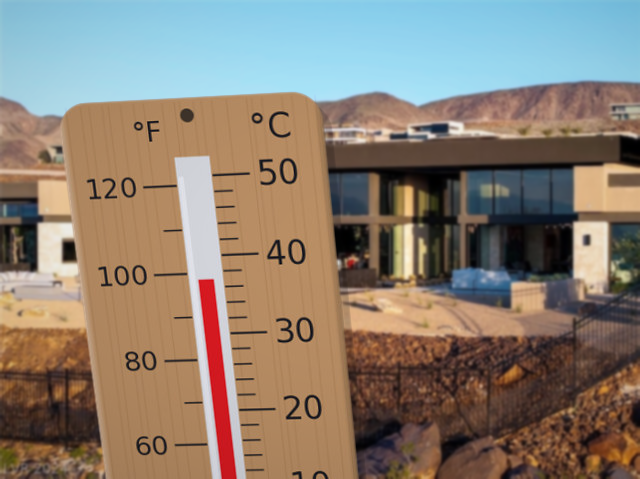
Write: **37** °C
